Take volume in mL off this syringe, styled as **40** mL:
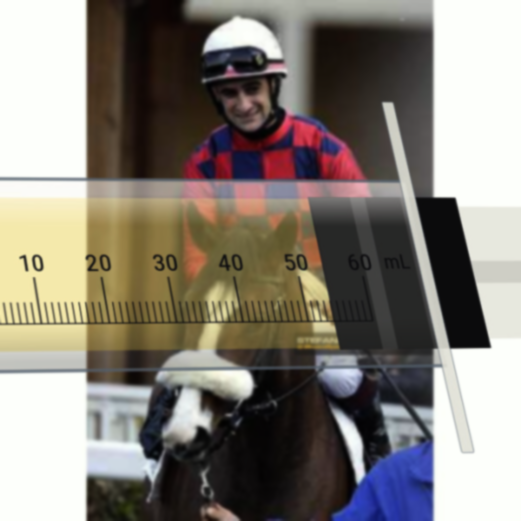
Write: **54** mL
